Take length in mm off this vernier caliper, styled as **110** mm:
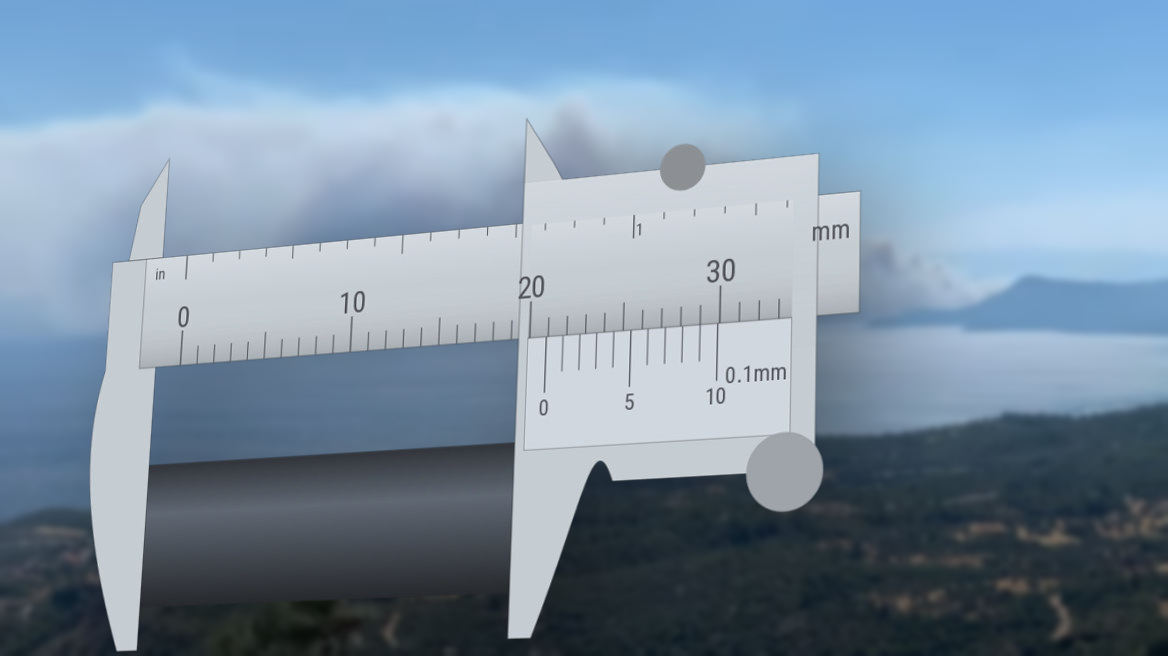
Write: **20.9** mm
